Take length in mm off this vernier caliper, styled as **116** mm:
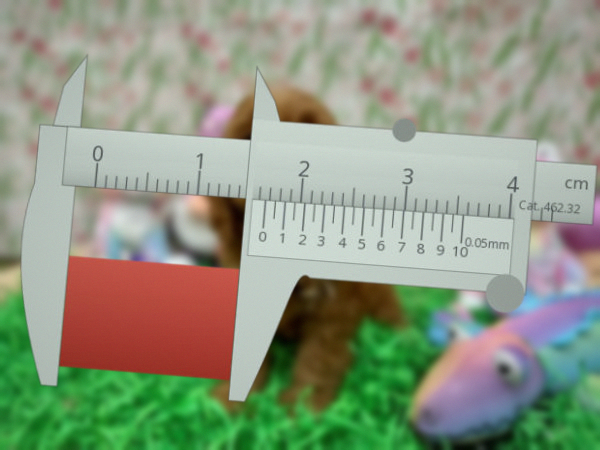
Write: **16.6** mm
